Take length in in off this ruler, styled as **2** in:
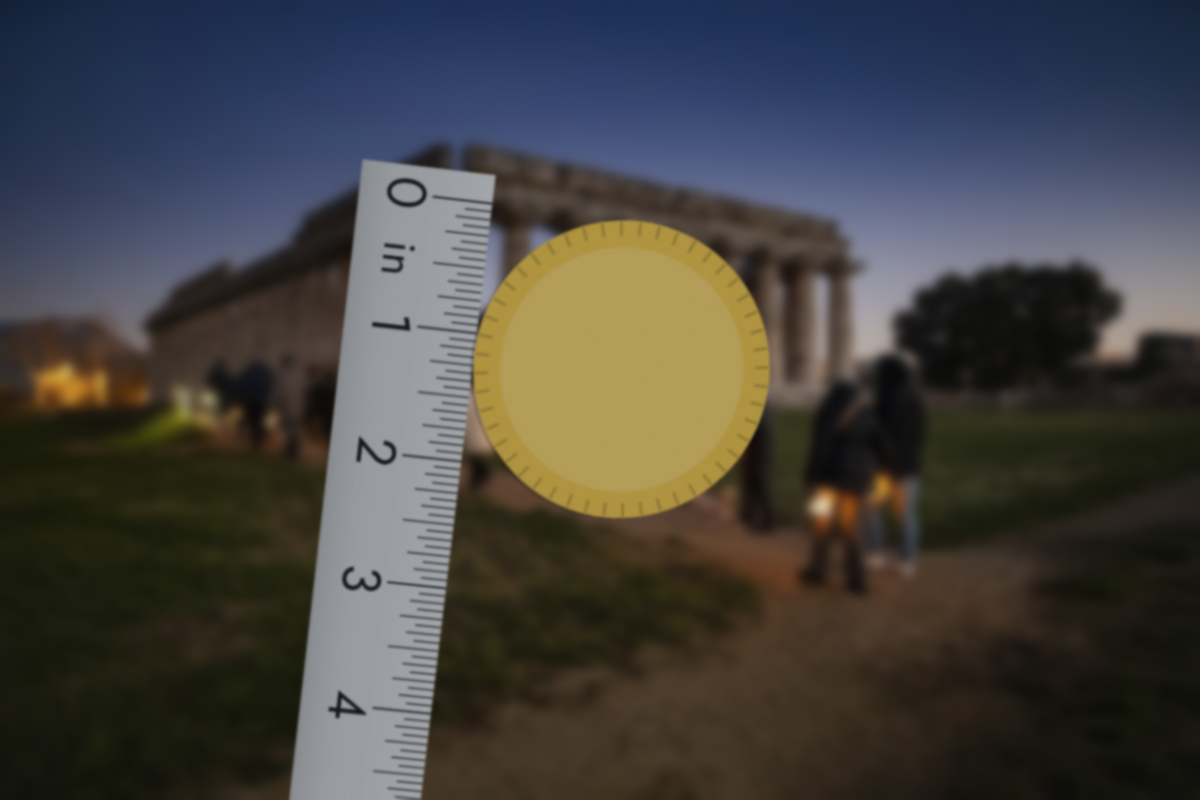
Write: **2.3125** in
